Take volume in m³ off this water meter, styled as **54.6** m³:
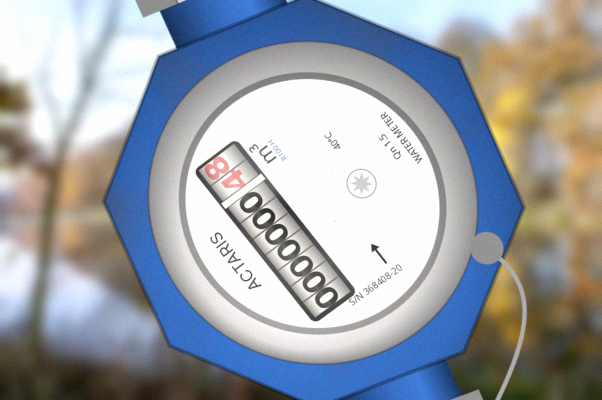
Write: **0.48** m³
